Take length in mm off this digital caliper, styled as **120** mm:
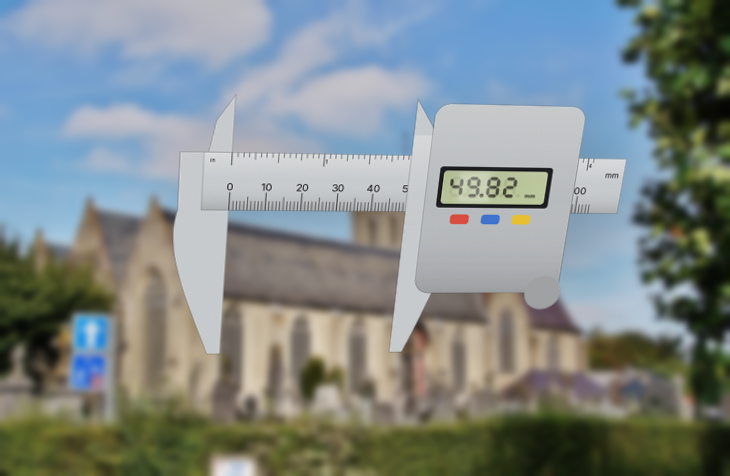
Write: **49.82** mm
